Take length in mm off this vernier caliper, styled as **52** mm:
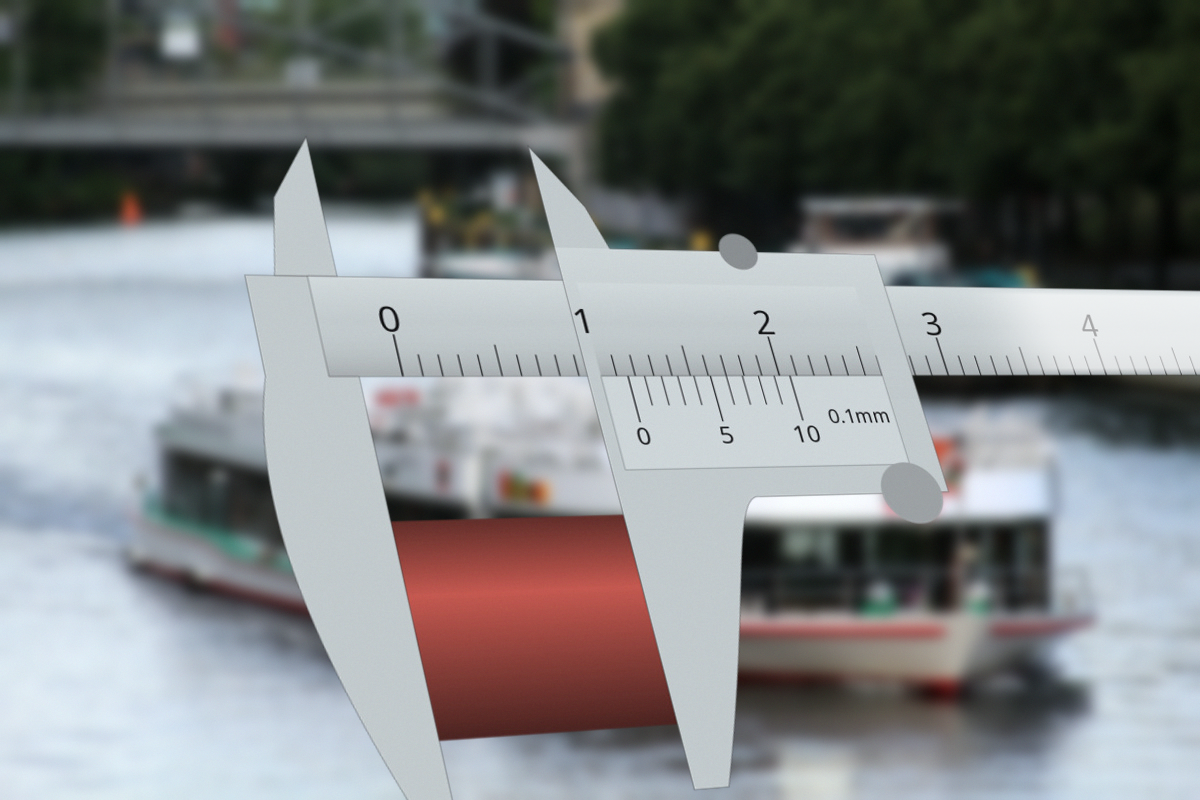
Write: **11.6** mm
